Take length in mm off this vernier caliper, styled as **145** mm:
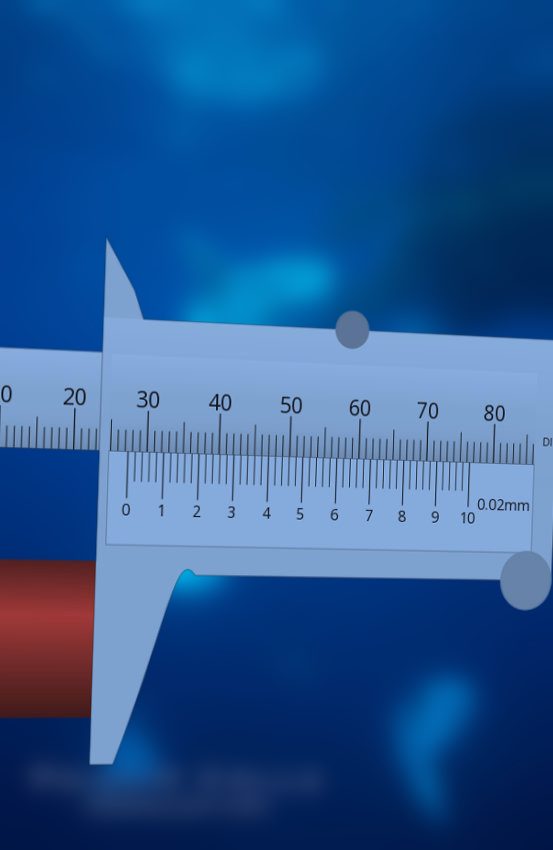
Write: **27.4** mm
